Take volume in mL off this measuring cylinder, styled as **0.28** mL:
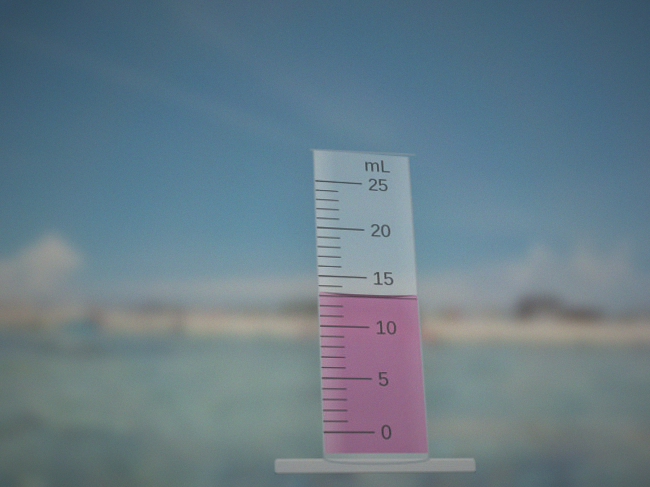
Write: **13** mL
